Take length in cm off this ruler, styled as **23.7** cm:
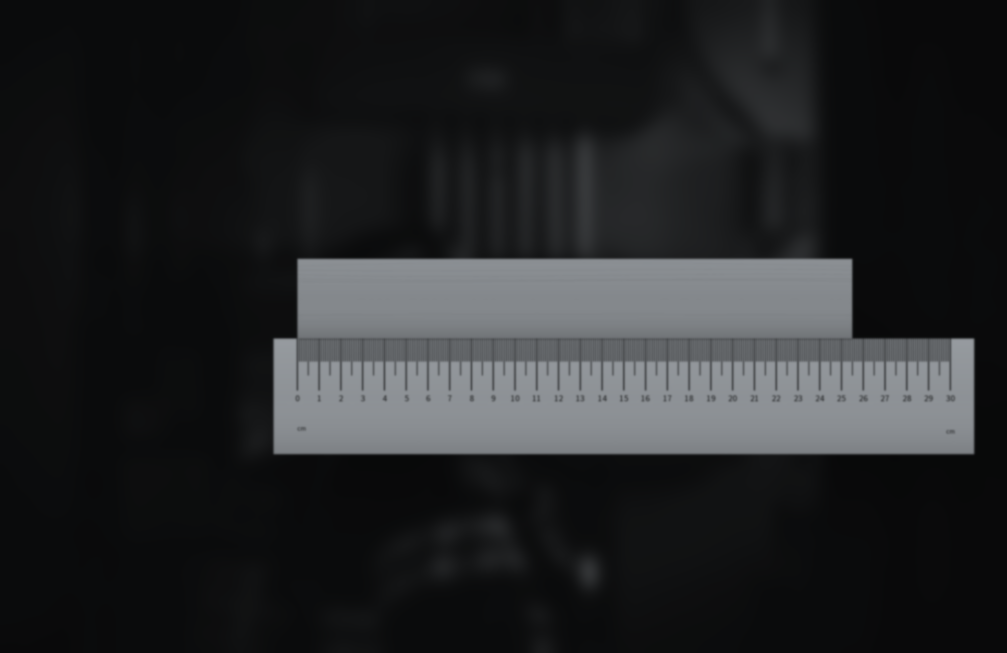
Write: **25.5** cm
